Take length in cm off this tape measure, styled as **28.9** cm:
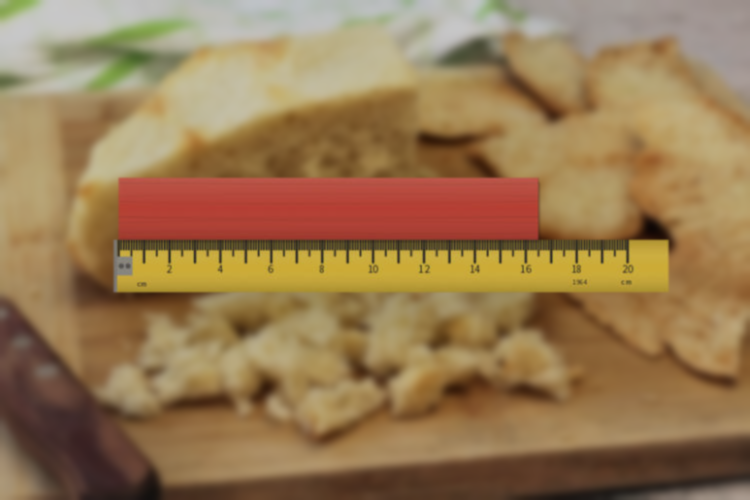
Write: **16.5** cm
